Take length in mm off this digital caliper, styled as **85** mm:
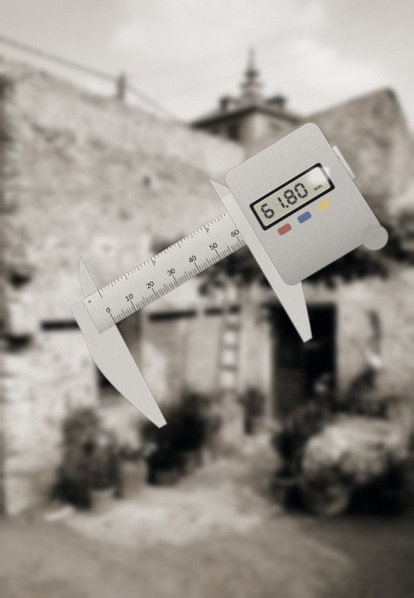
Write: **61.80** mm
